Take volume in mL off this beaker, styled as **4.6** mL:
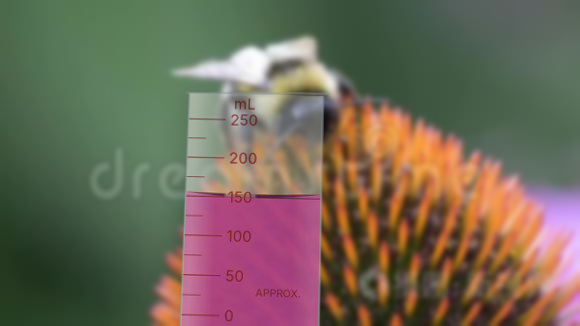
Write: **150** mL
